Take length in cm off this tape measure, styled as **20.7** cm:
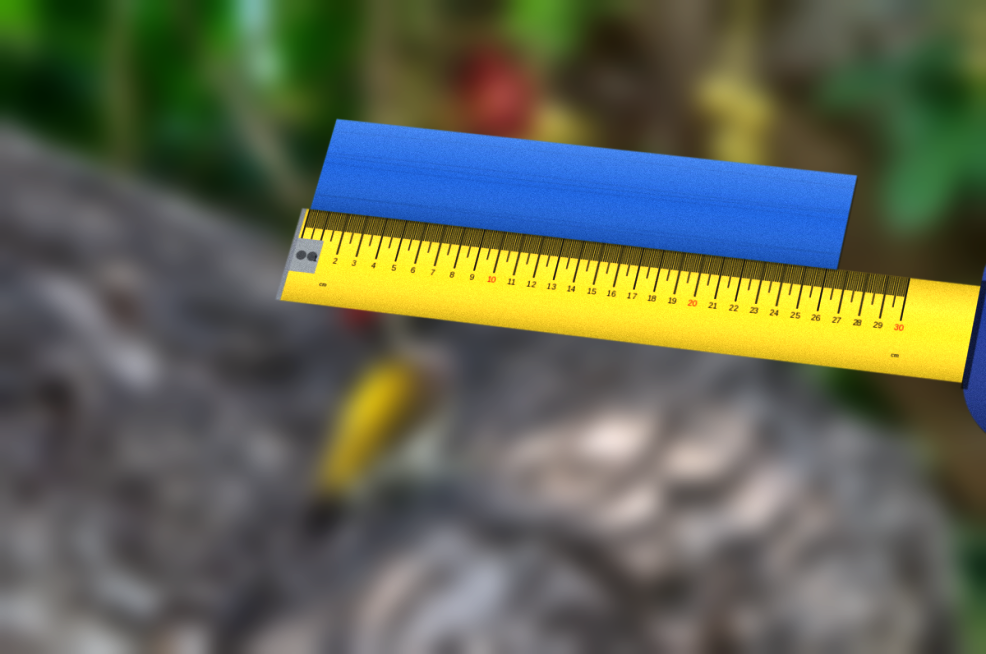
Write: **26.5** cm
